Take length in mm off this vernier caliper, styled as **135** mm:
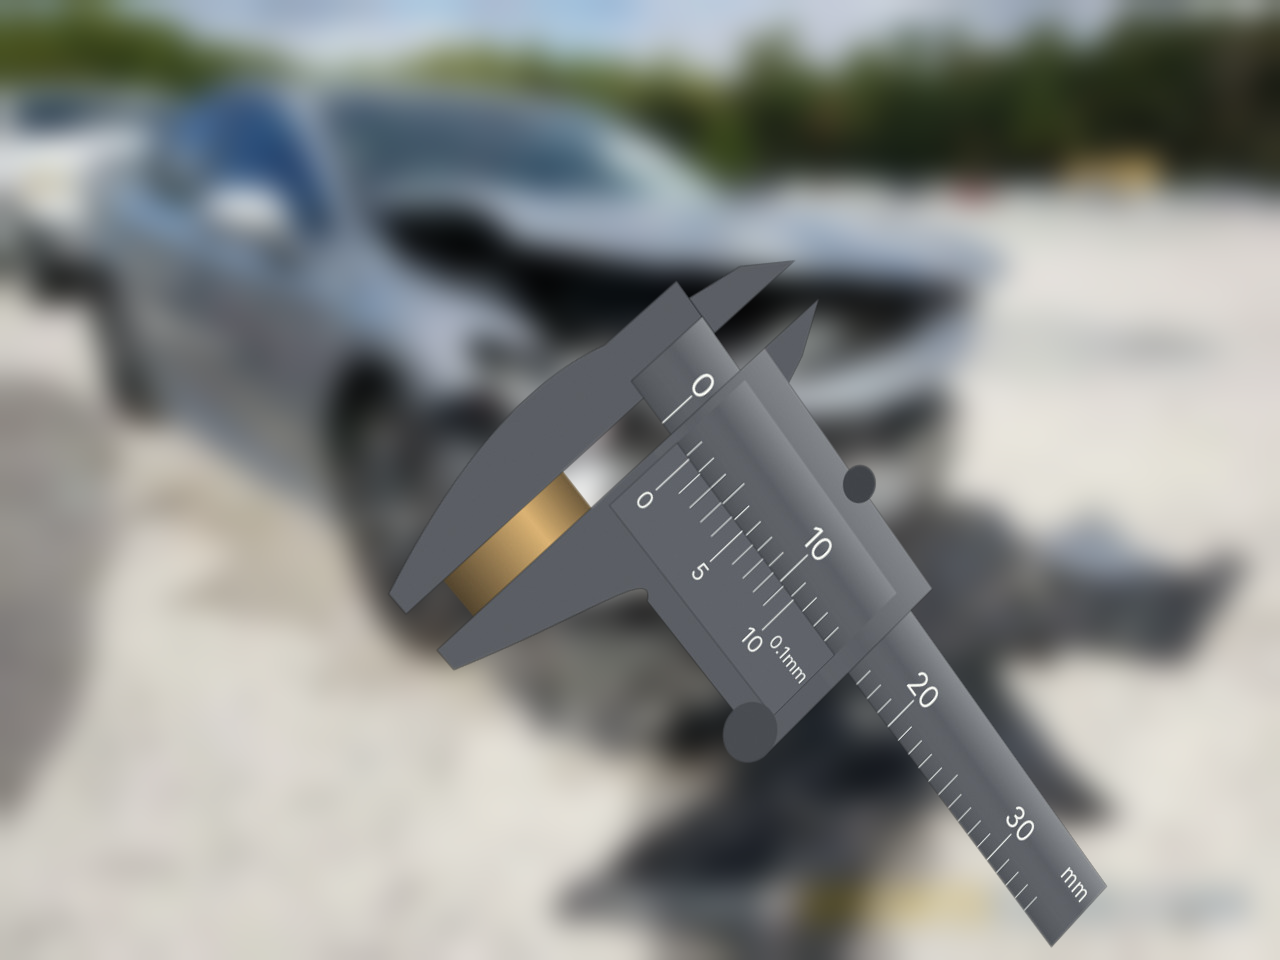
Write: **2.2** mm
